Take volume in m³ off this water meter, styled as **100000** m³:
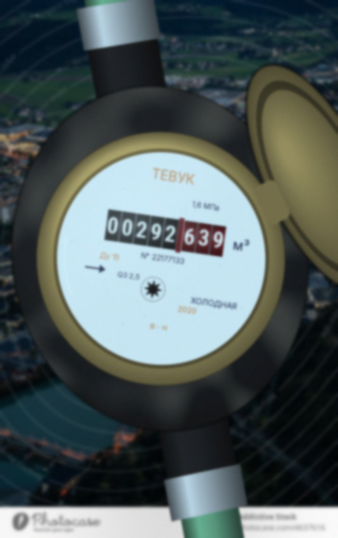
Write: **292.639** m³
